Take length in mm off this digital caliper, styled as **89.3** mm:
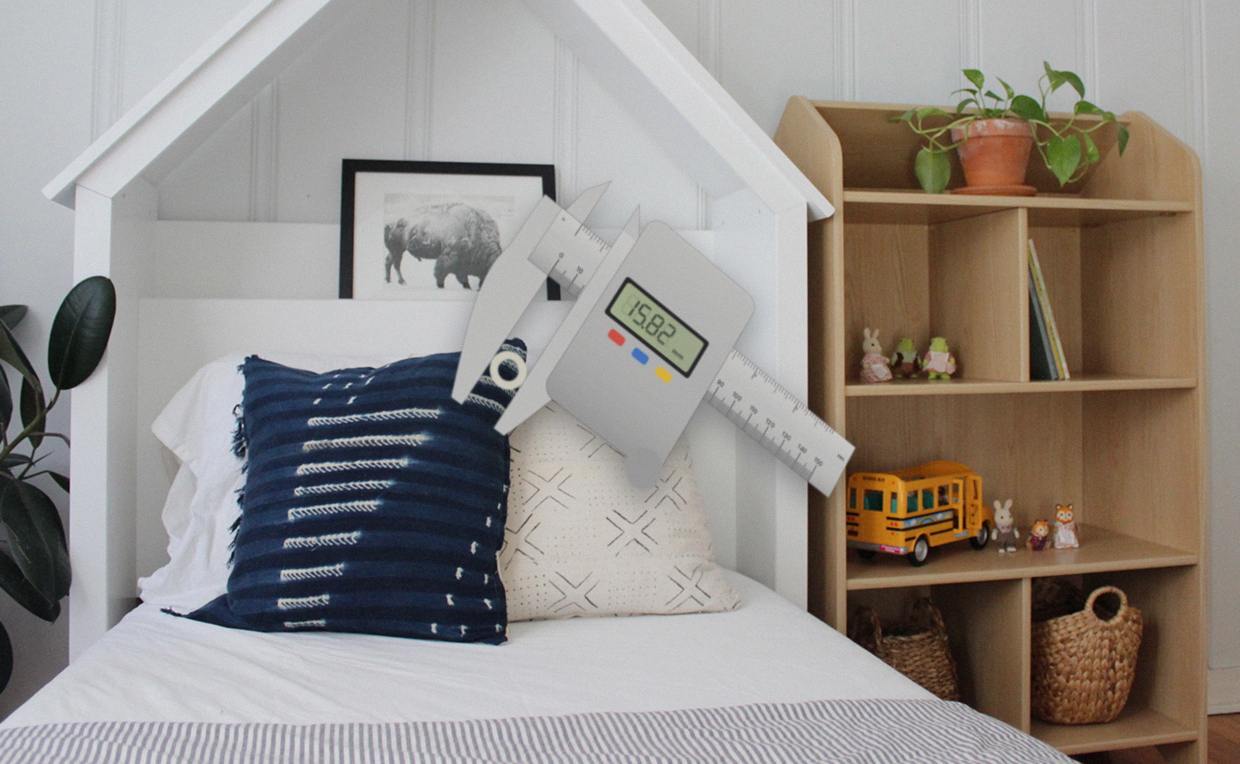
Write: **15.82** mm
